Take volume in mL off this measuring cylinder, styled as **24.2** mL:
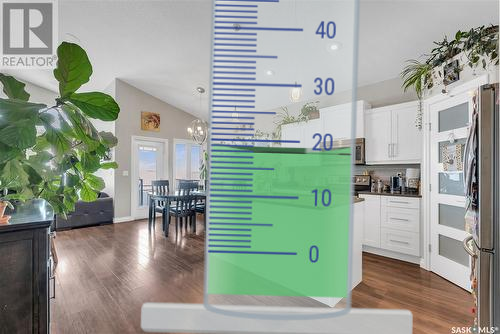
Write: **18** mL
